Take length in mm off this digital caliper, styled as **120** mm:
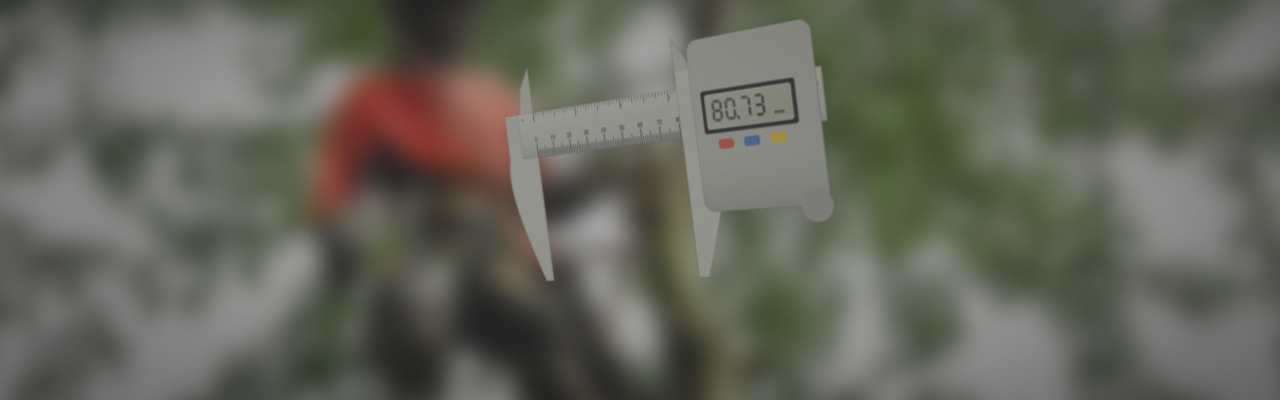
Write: **80.73** mm
